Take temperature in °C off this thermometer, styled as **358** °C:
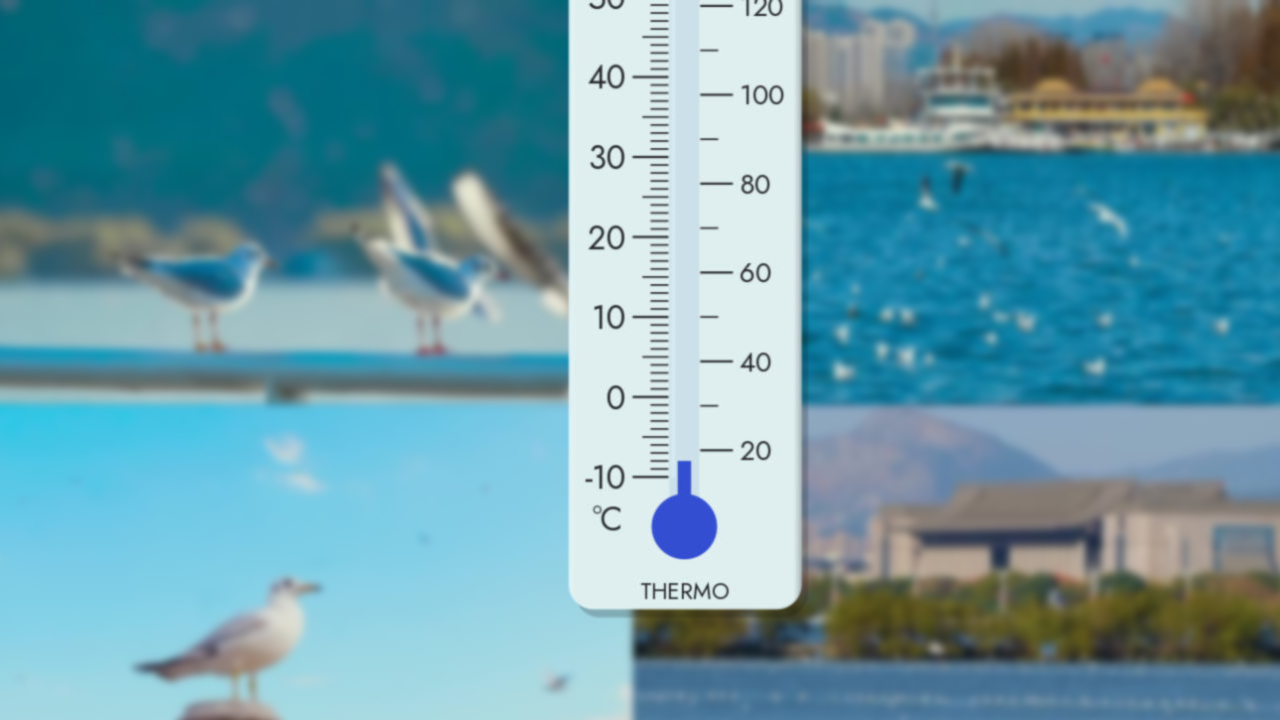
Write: **-8** °C
